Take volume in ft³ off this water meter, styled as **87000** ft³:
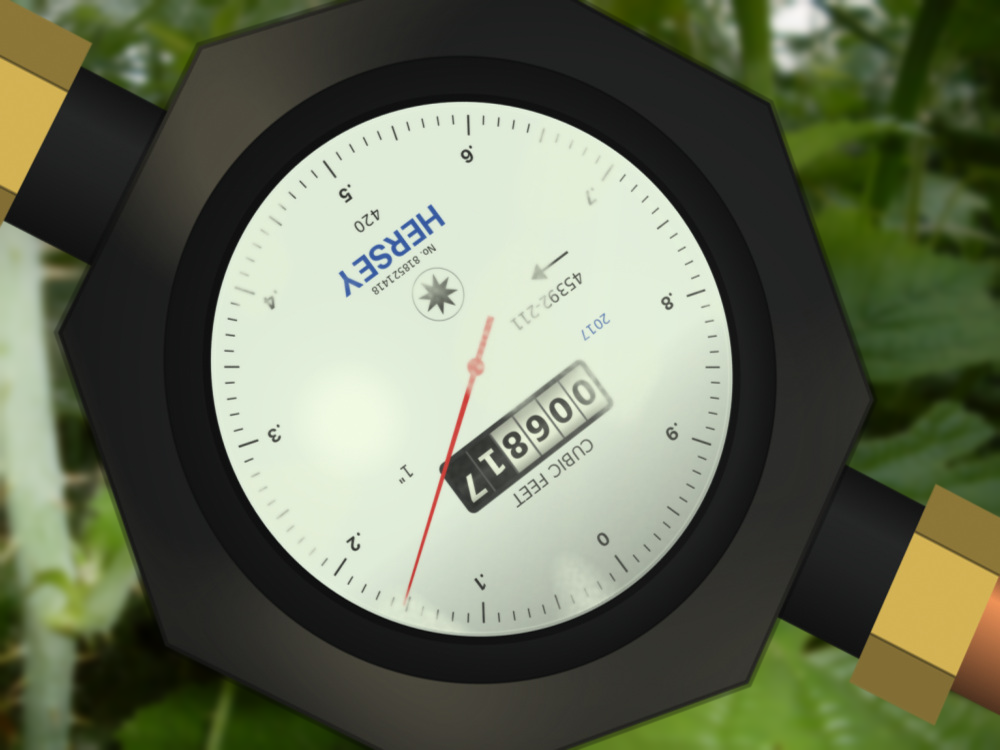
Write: **6817.15** ft³
